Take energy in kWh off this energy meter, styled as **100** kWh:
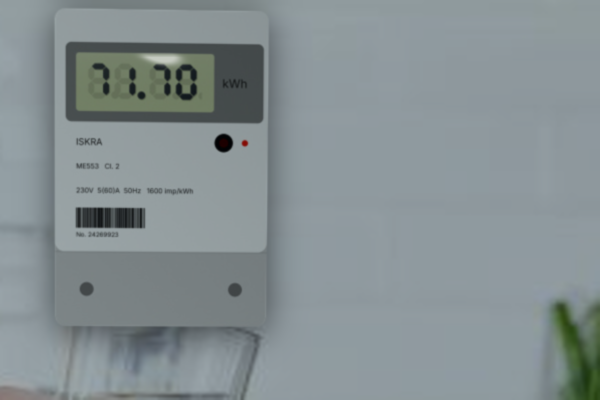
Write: **71.70** kWh
